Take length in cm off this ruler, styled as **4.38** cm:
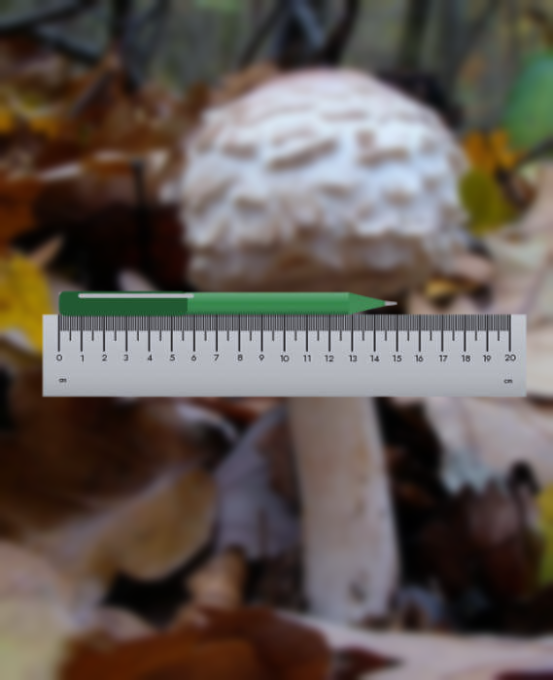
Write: **15** cm
